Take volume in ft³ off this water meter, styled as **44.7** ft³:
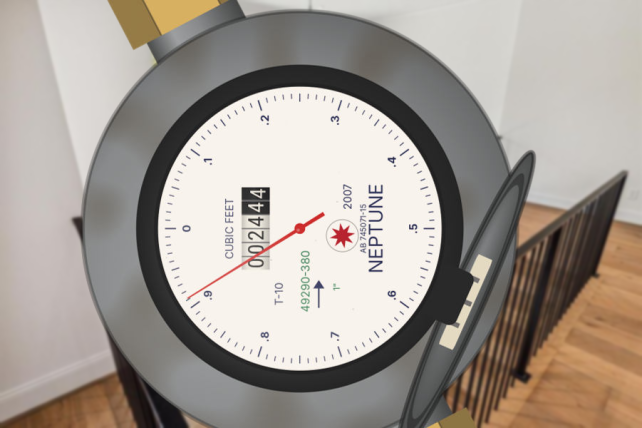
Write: **2443.91** ft³
